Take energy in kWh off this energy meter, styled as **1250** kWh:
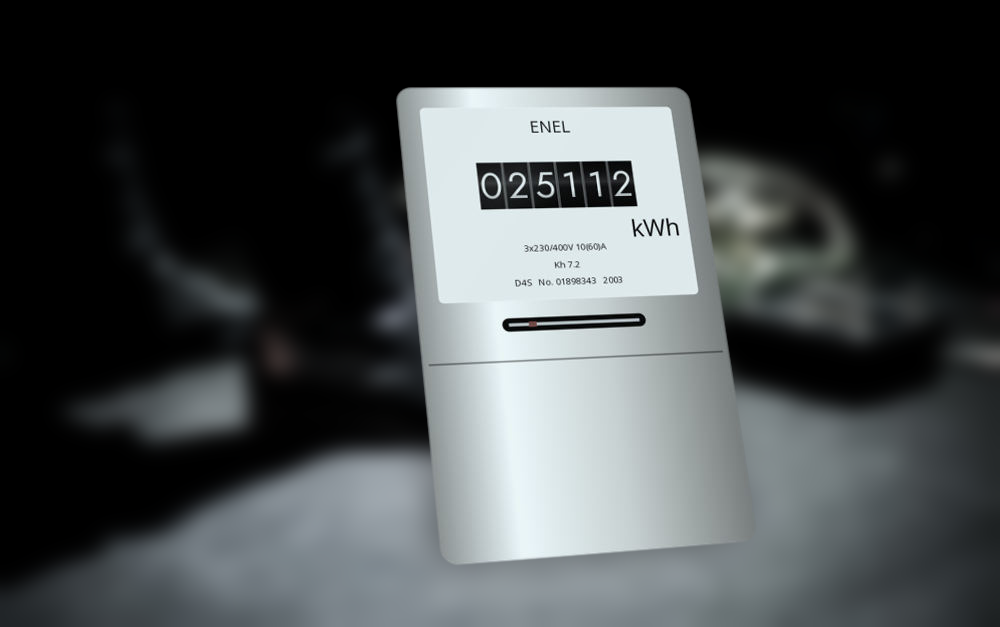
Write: **25112** kWh
